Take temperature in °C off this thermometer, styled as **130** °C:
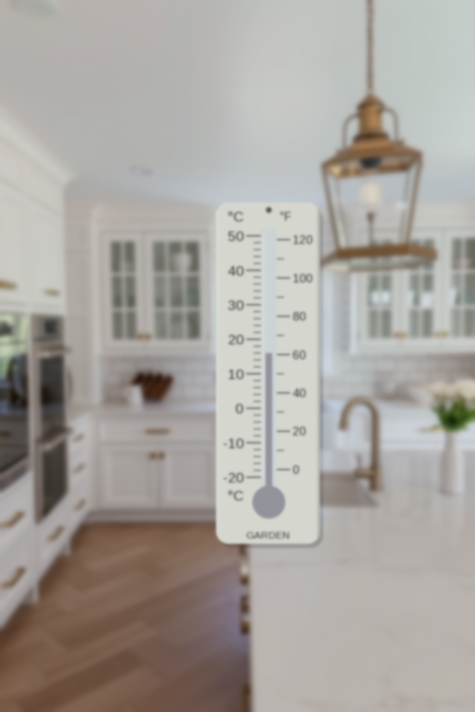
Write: **16** °C
